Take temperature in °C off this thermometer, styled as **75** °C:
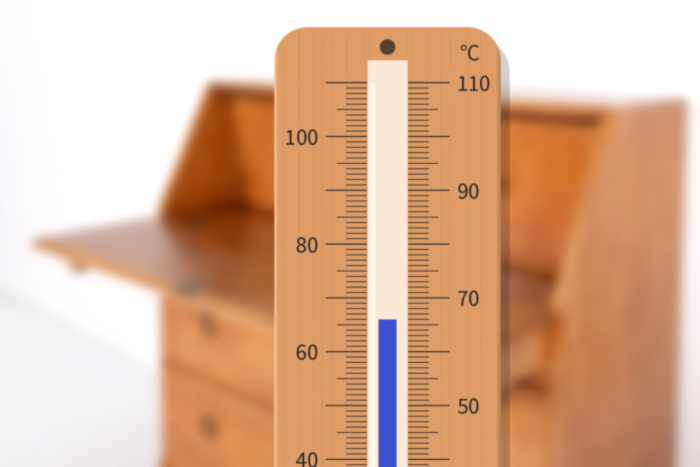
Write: **66** °C
